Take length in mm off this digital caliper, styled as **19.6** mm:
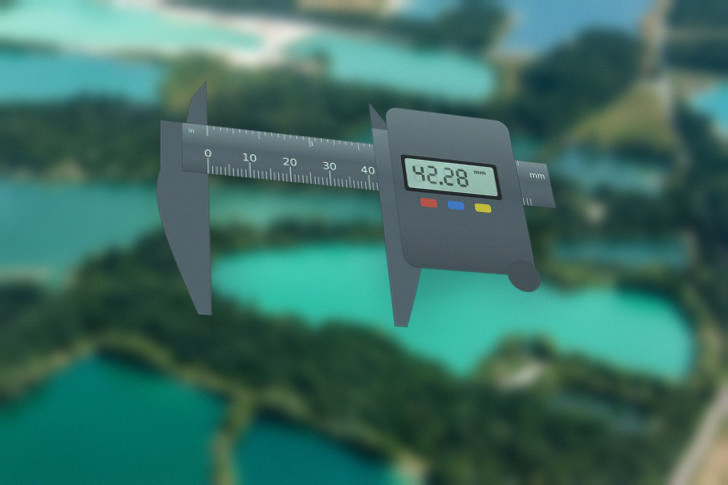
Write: **42.28** mm
